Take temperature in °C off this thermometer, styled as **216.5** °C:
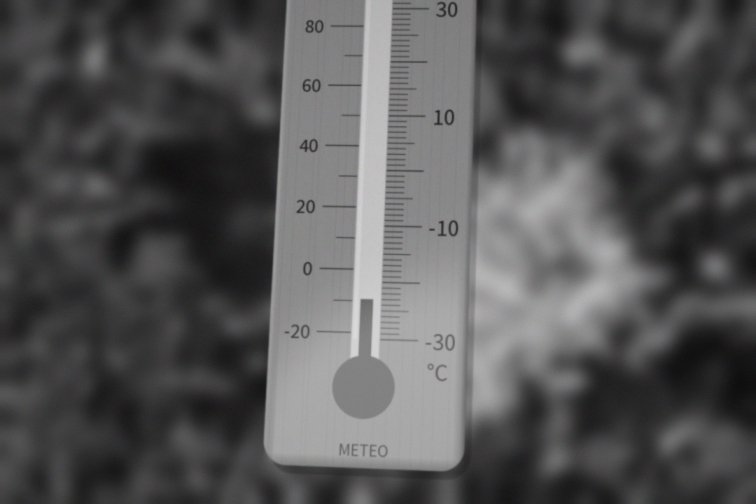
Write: **-23** °C
